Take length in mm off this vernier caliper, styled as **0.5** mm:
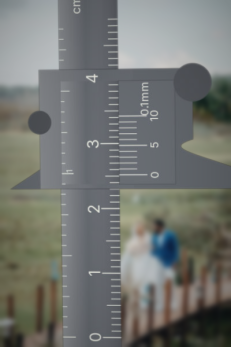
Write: **25.2** mm
